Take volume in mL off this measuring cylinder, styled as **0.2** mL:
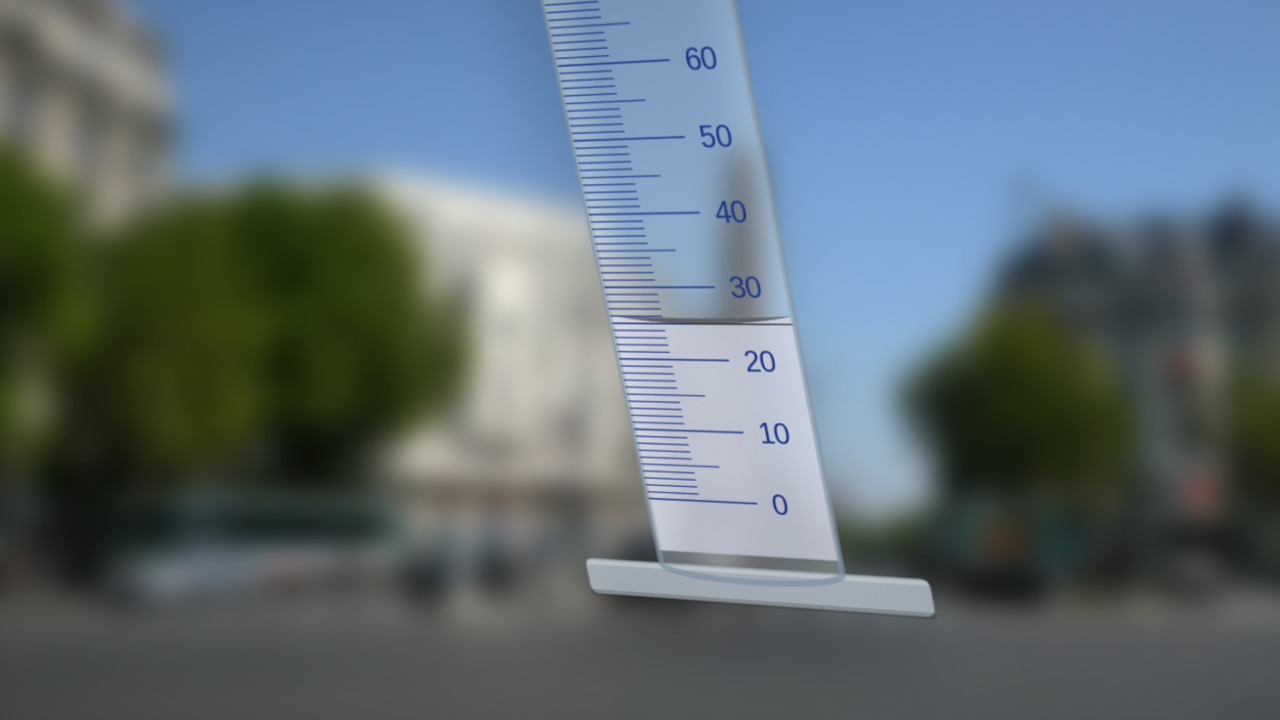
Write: **25** mL
